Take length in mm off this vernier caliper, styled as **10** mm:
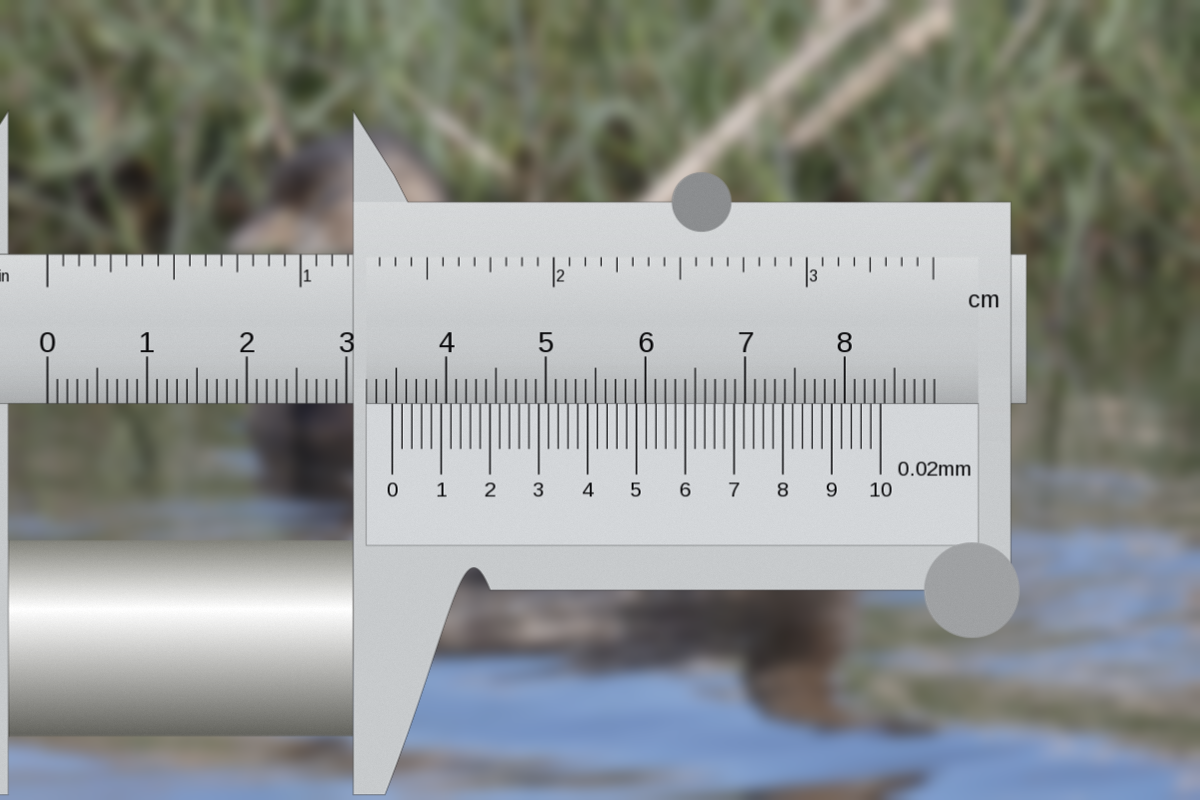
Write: **34.6** mm
